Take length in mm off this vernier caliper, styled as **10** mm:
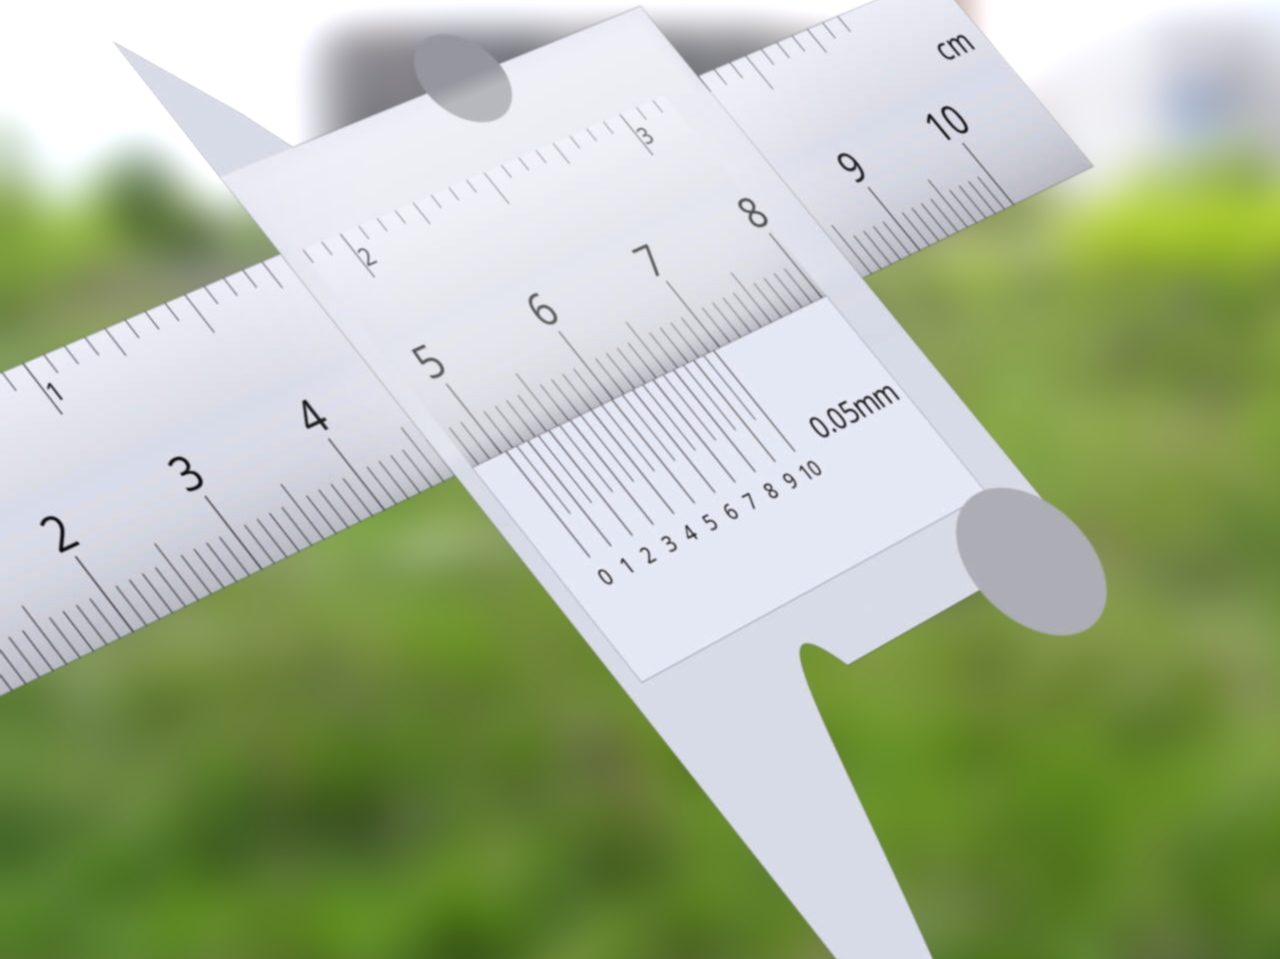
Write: **50.4** mm
